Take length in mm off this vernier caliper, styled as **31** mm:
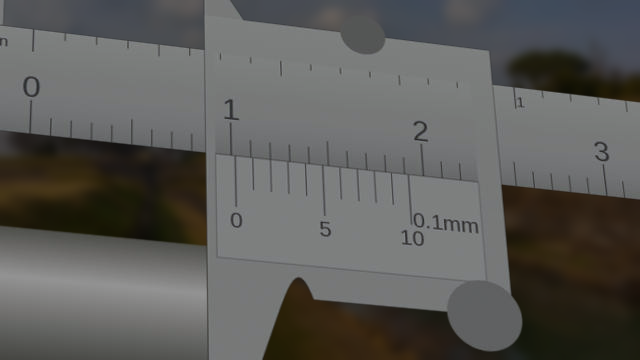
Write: **10.2** mm
